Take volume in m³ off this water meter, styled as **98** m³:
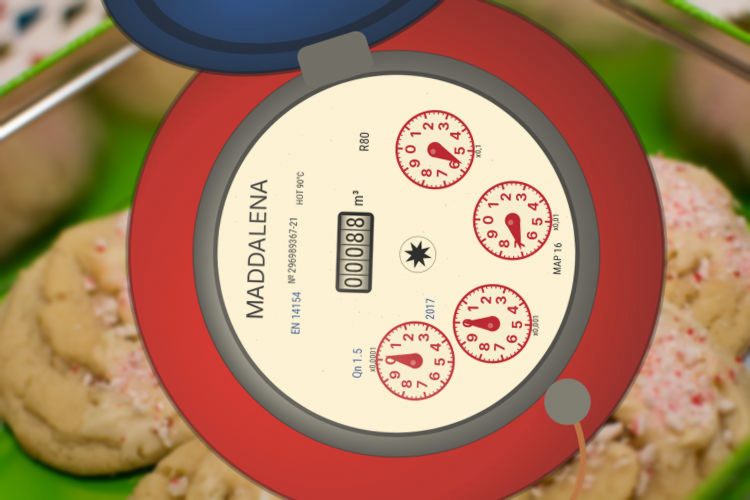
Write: **88.5700** m³
